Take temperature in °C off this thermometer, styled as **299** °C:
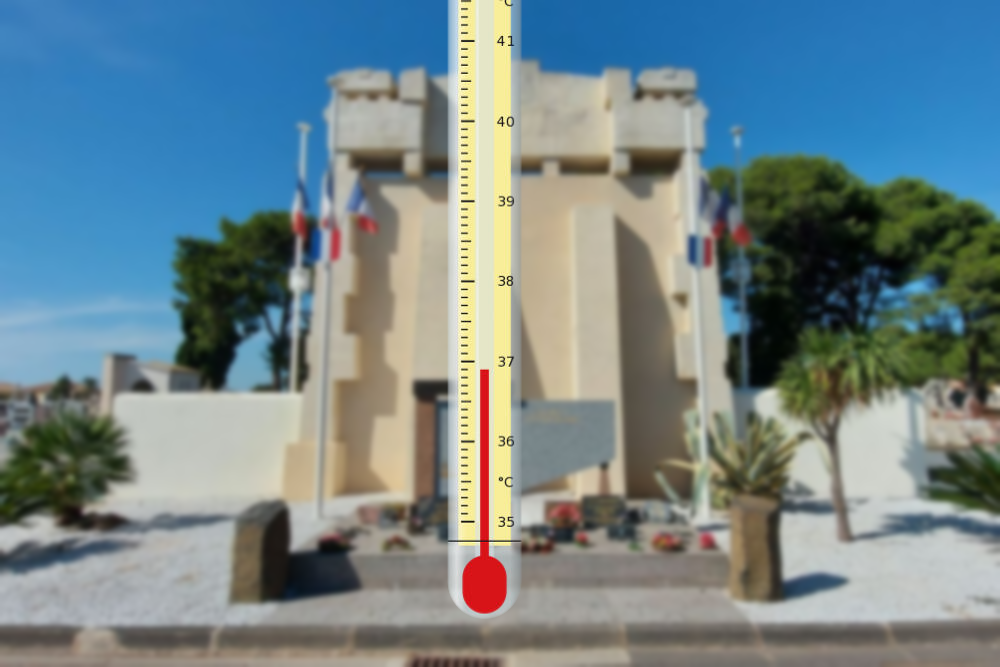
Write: **36.9** °C
